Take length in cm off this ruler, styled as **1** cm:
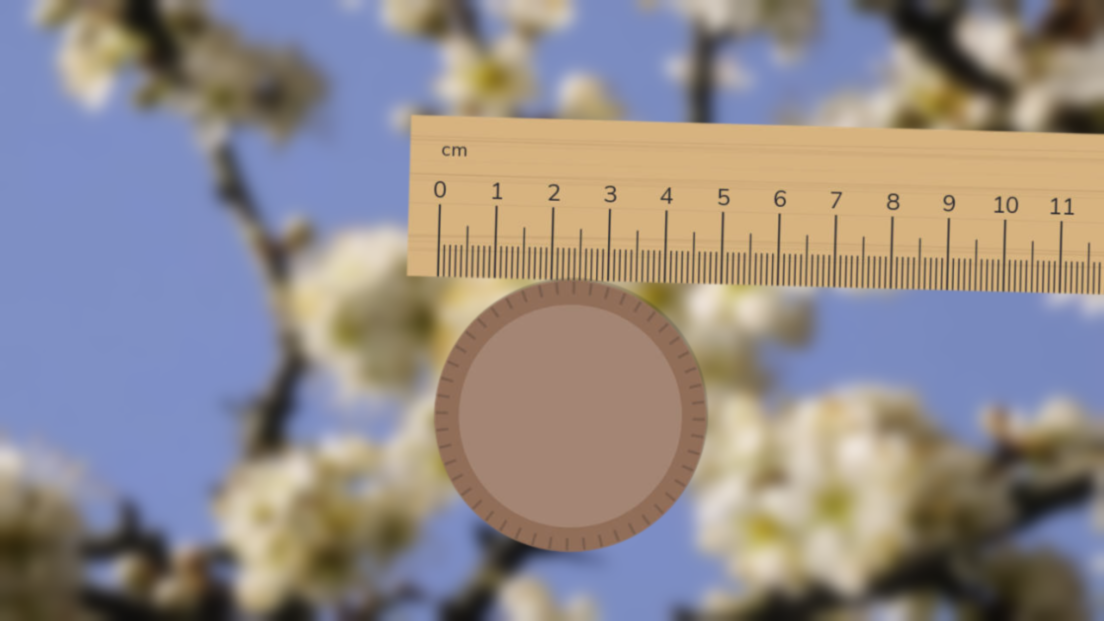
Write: **4.8** cm
